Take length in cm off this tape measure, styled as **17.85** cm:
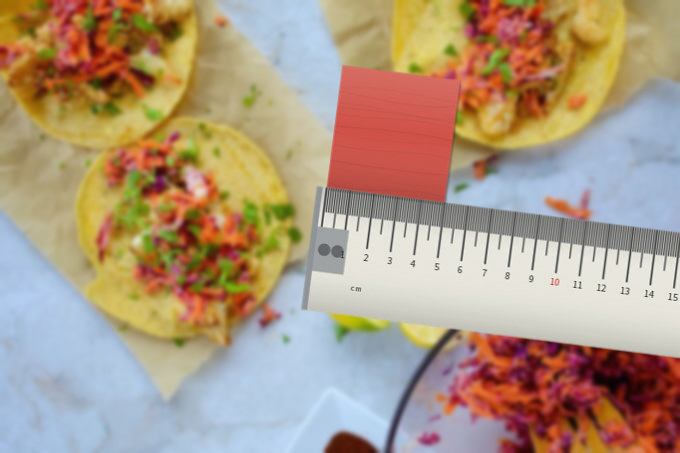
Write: **5** cm
